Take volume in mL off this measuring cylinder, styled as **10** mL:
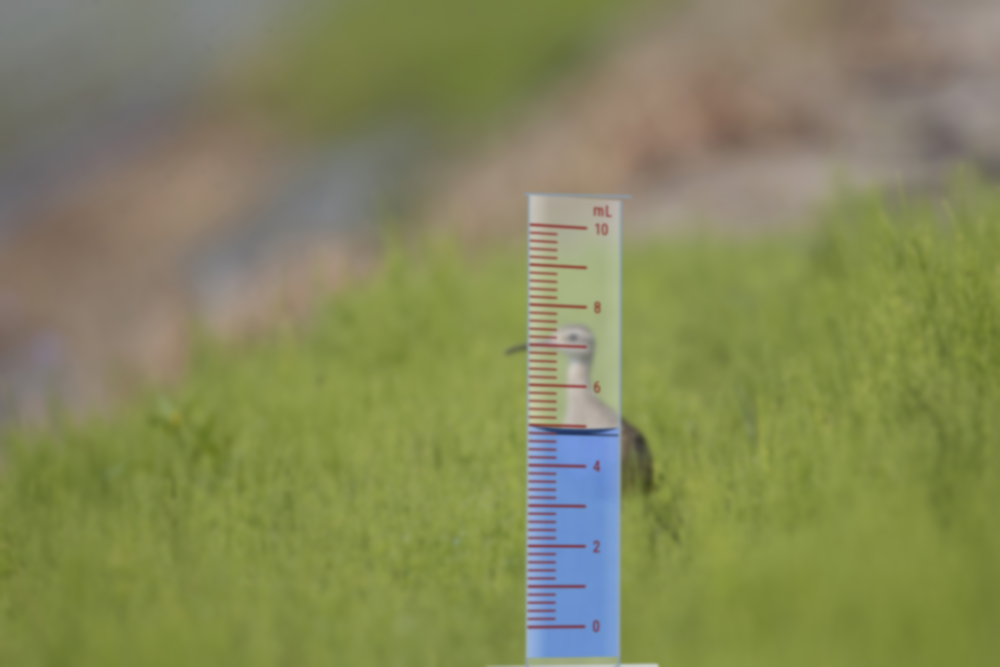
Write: **4.8** mL
